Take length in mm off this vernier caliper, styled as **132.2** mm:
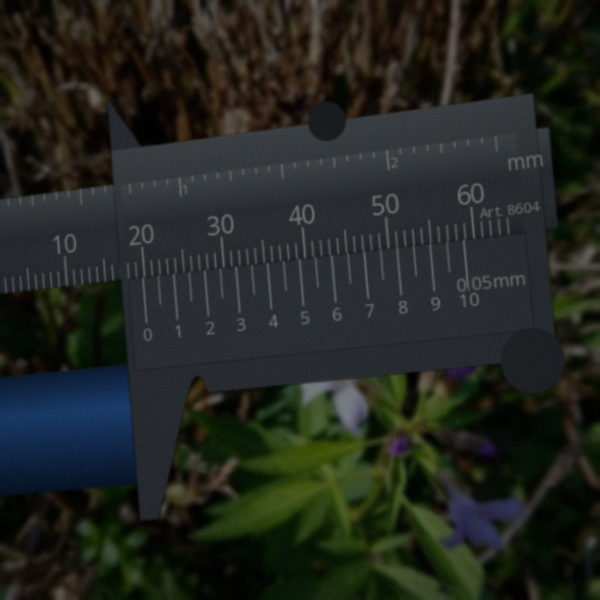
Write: **19.8** mm
